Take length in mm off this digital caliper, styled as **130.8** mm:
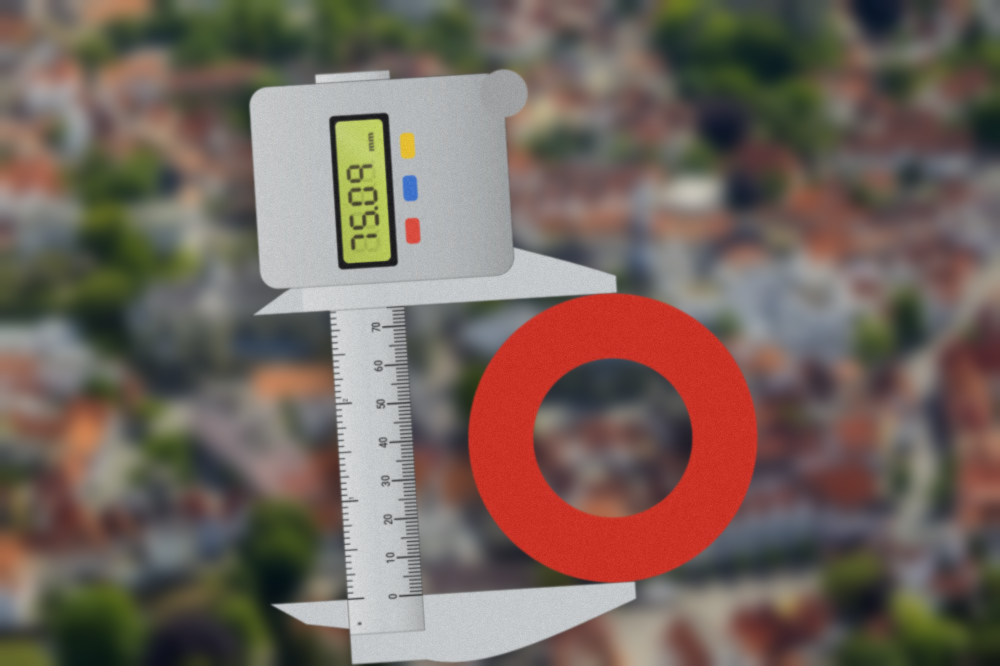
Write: **75.09** mm
